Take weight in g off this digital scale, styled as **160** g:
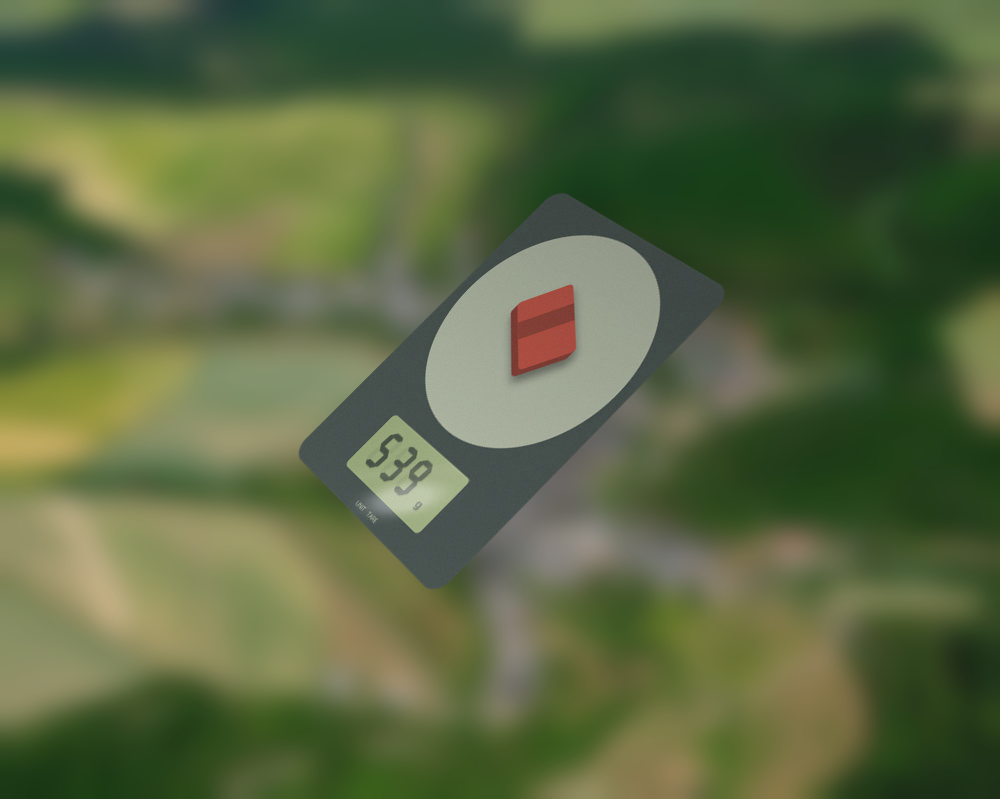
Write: **539** g
